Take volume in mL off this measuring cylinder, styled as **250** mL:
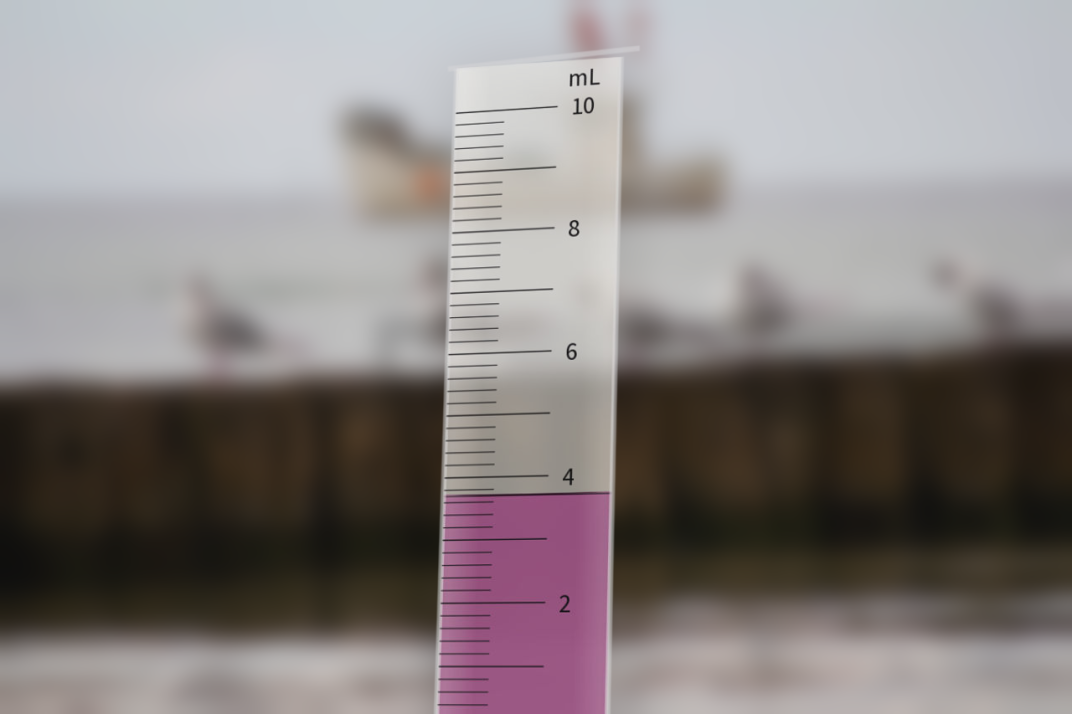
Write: **3.7** mL
